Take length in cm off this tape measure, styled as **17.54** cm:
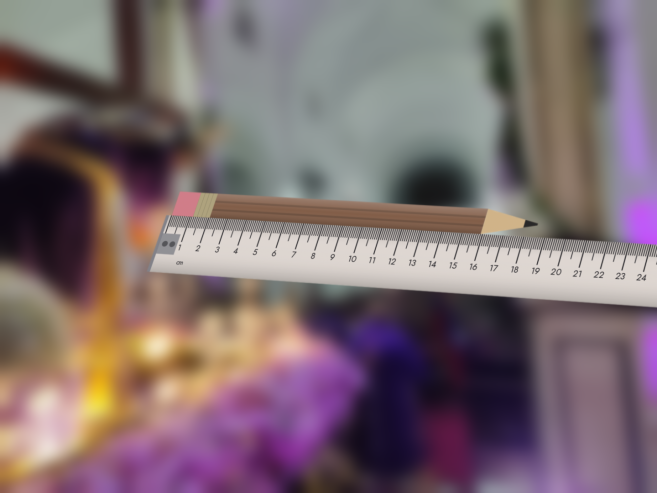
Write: **18.5** cm
